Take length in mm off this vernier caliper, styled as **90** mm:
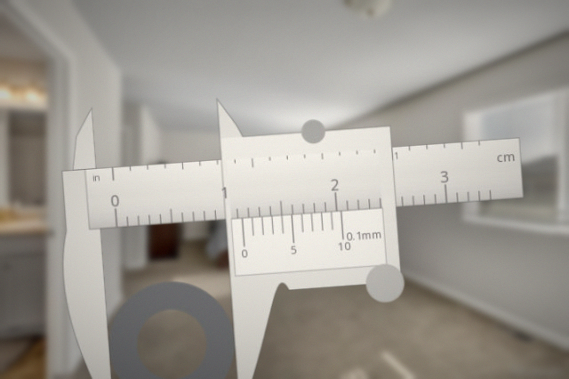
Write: **11.4** mm
